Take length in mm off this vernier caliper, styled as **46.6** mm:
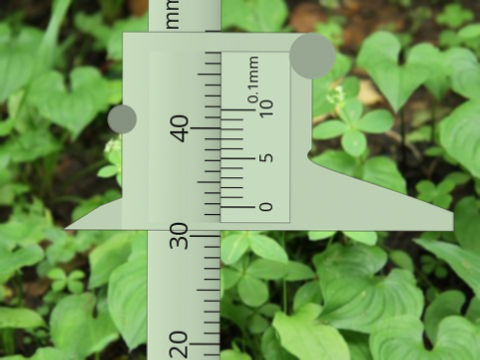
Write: **32.7** mm
